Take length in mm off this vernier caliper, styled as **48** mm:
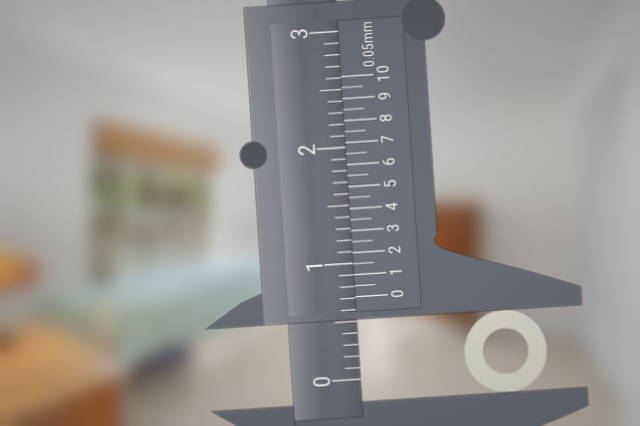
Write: **7.1** mm
